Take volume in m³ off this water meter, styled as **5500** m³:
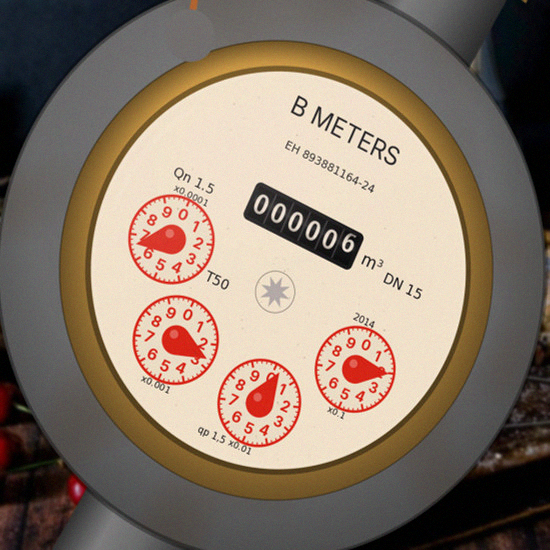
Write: **6.2026** m³
